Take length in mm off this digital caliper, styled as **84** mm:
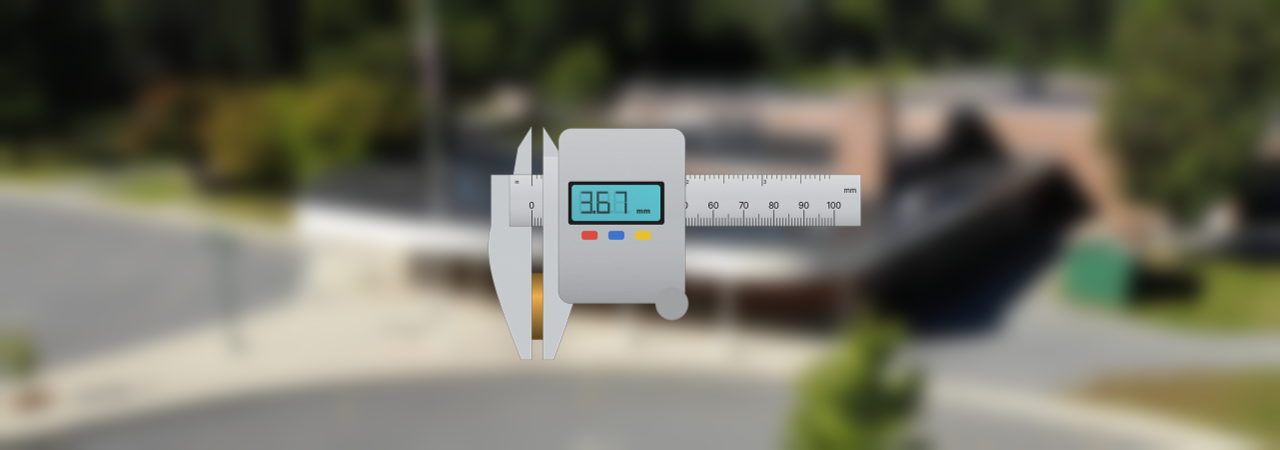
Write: **3.67** mm
